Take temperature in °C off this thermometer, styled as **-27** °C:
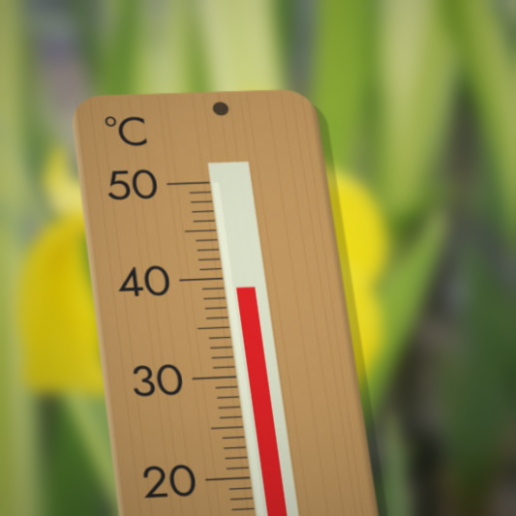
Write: **39** °C
